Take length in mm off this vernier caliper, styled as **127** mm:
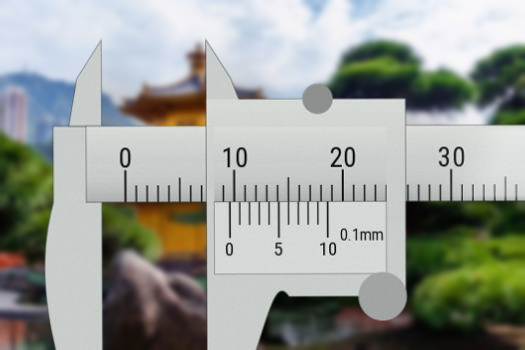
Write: **9.6** mm
